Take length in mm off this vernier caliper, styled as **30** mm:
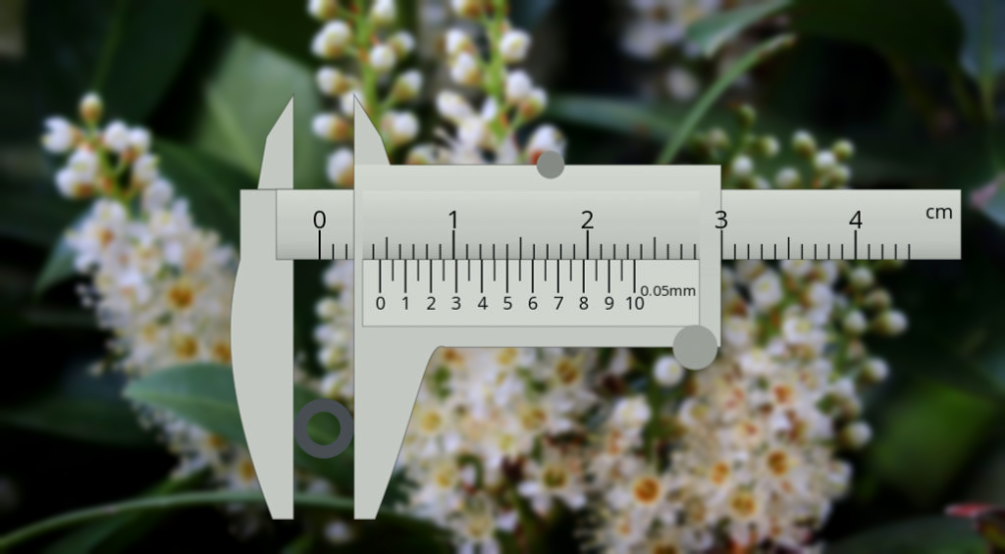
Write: **4.5** mm
